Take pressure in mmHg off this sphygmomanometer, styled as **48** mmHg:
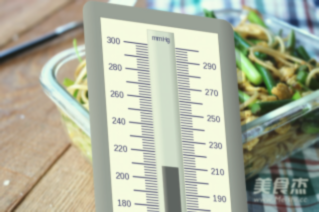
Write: **210** mmHg
